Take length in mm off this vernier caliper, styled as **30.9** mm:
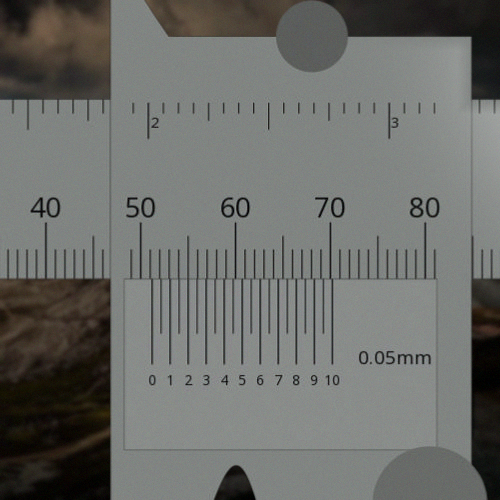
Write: **51.2** mm
